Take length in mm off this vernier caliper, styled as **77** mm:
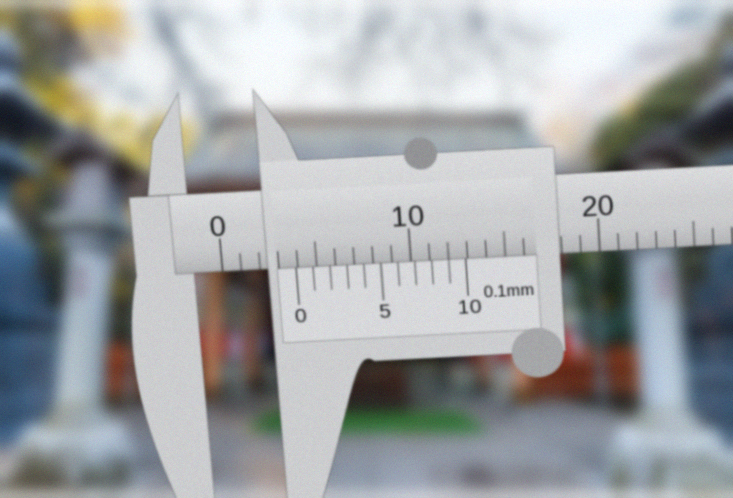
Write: **3.9** mm
